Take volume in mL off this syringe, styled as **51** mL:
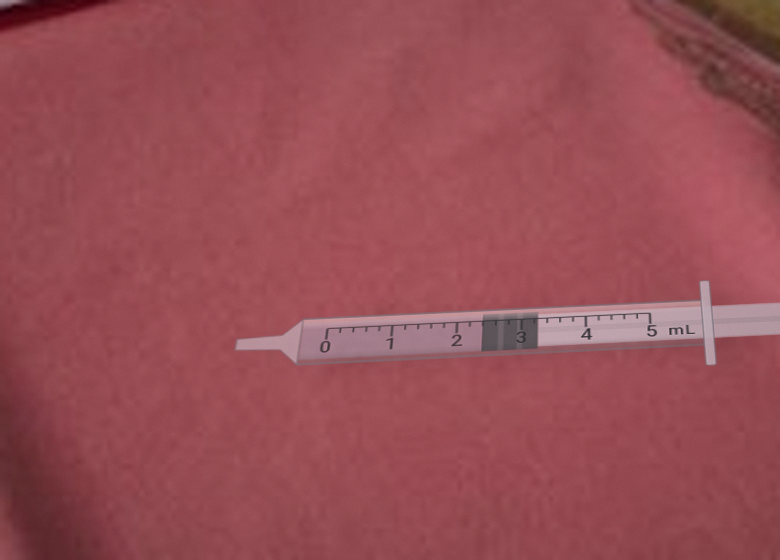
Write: **2.4** mL
